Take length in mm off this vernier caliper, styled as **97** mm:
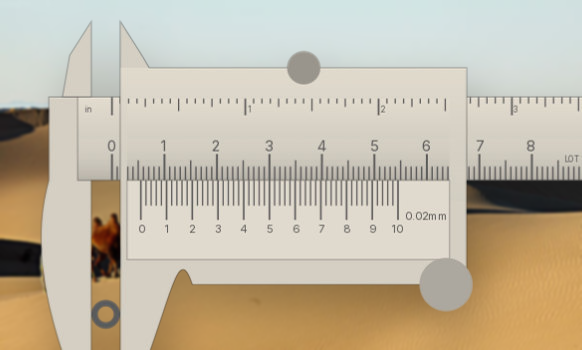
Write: **5.5** mm
